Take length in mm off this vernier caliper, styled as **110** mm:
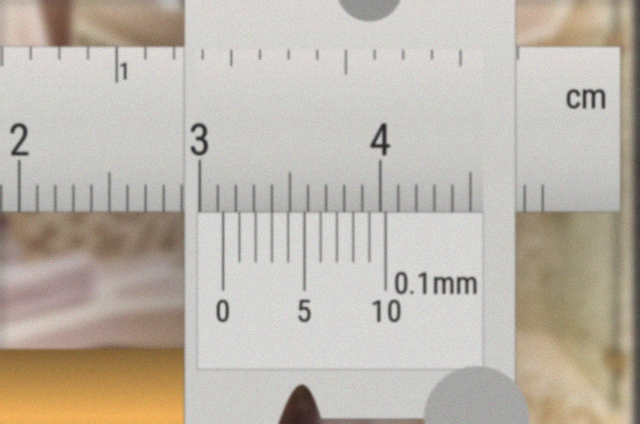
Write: **31.3** mm
